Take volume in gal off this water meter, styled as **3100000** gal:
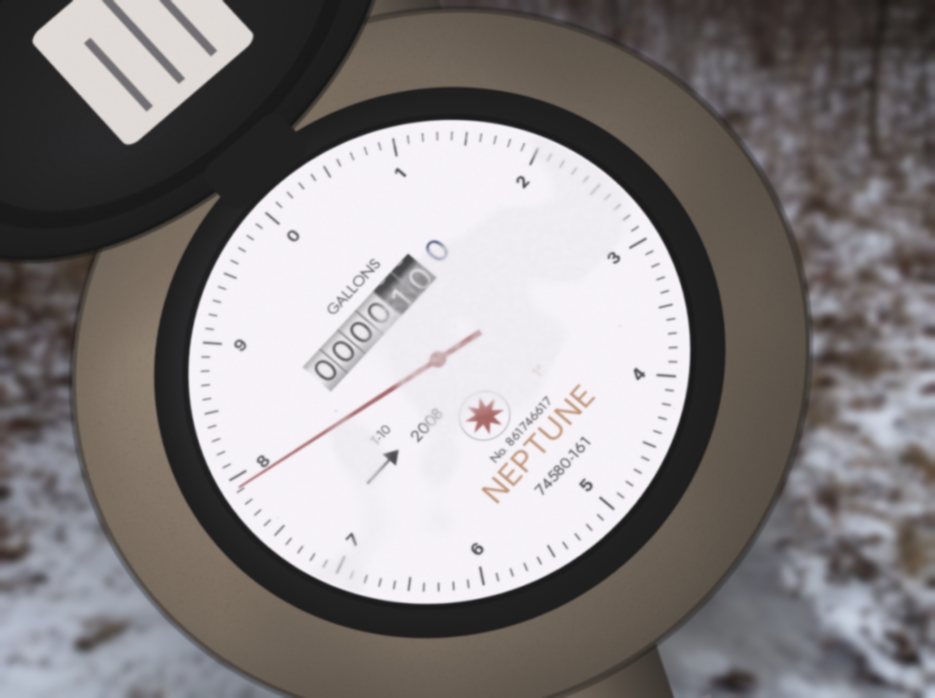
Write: **97.9** gal
